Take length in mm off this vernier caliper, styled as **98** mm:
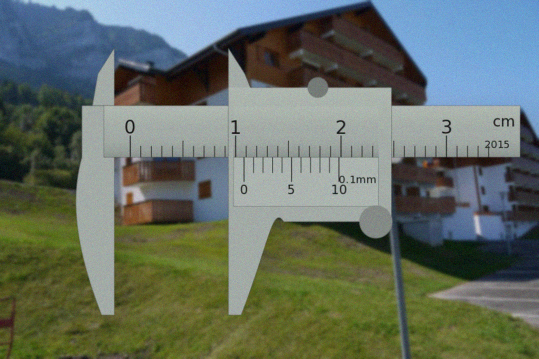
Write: **10.8** mm
